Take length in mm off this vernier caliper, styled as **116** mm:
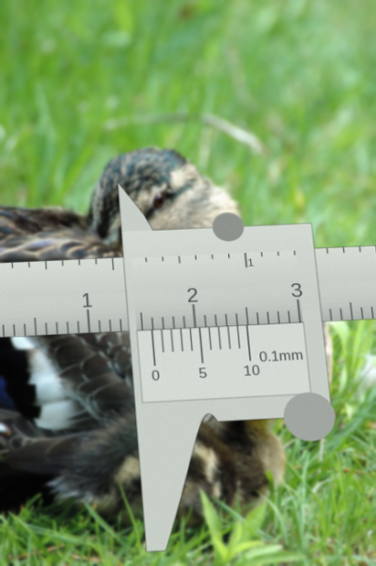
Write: **15.9** mm
